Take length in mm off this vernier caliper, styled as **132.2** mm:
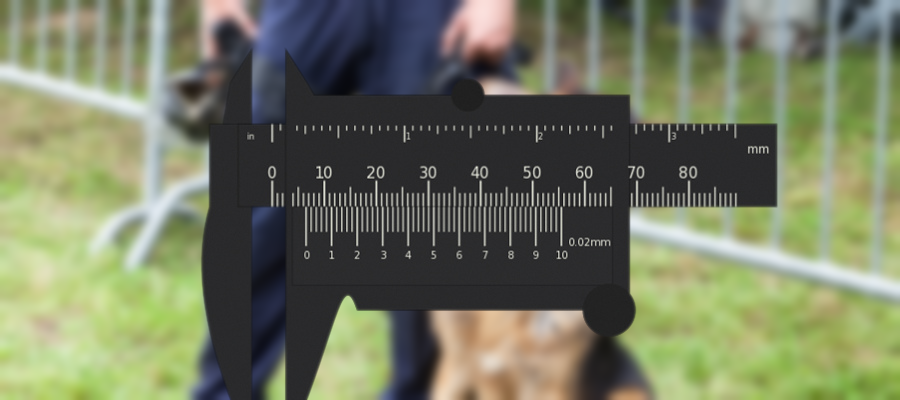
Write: **6.5** mm
